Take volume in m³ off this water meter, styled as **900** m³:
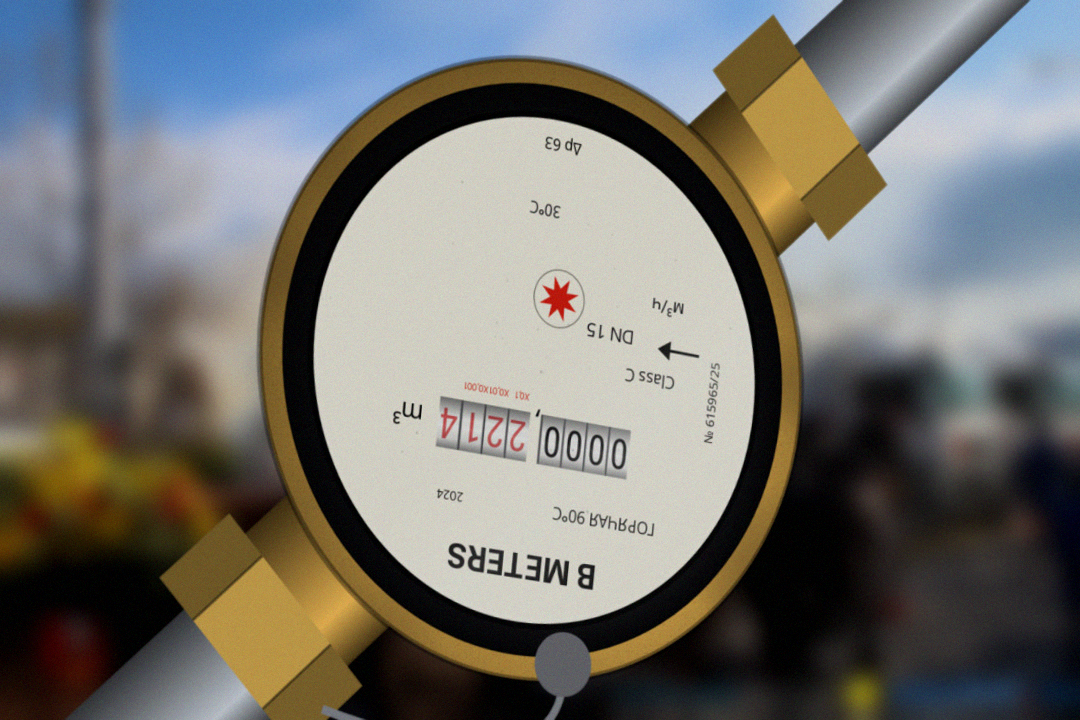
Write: **0.2214** m³
